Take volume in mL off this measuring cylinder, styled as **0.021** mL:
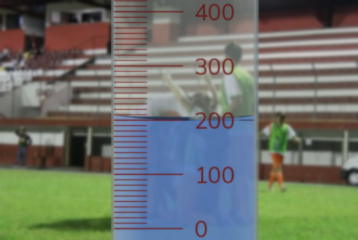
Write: **200** mL
